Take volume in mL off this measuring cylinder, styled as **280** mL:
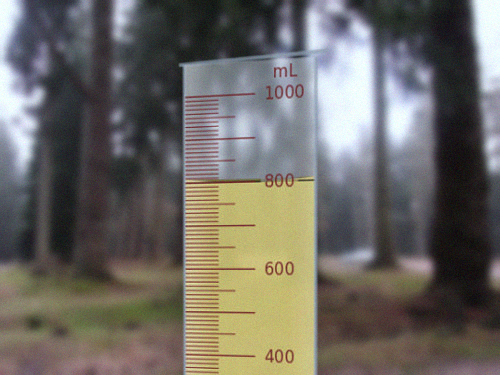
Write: **800** mL
